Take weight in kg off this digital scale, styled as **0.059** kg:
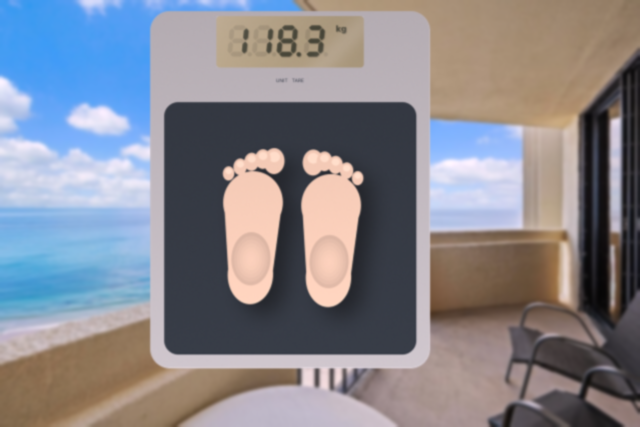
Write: **118.3** kg
